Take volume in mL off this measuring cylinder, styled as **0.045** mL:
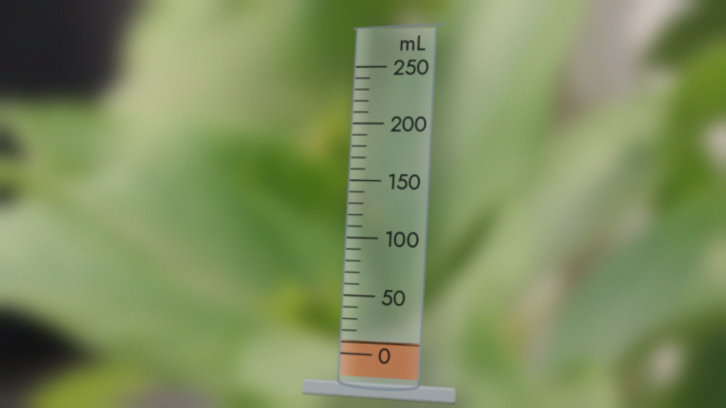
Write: **10** mL
